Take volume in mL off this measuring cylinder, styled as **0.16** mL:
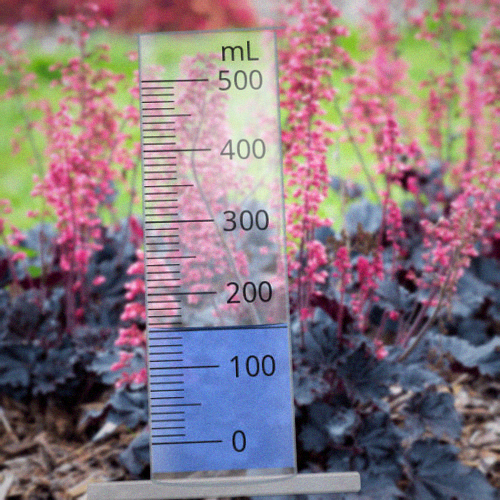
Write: **150** mL
